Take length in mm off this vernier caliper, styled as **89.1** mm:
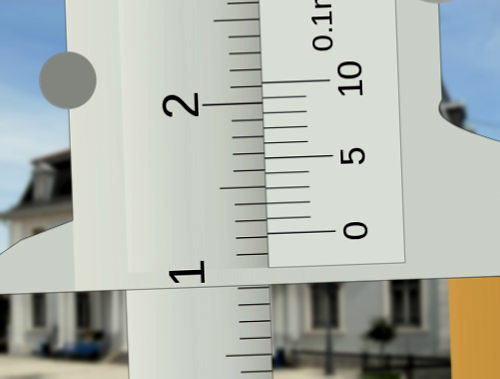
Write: **12.2** mm
